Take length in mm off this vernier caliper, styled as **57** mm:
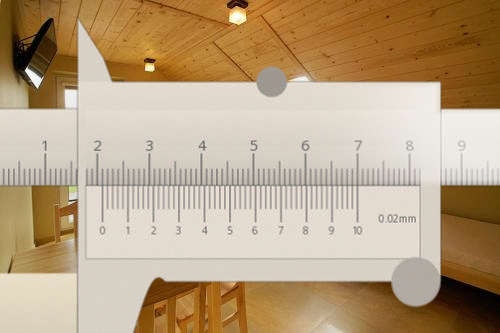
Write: **21.0** mm
